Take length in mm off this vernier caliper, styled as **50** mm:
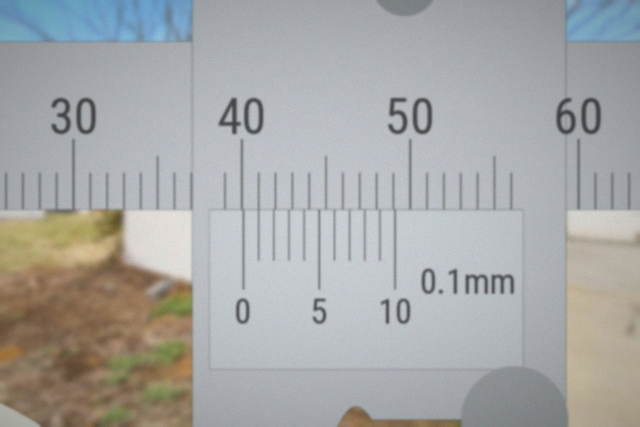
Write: **40.1** mm
